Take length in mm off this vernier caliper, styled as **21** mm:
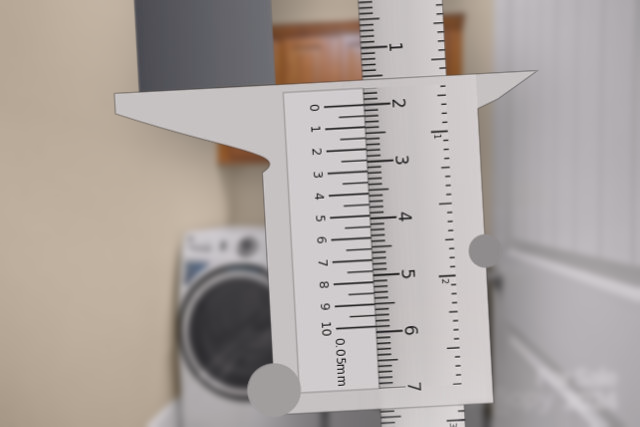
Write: **20.0** mm
